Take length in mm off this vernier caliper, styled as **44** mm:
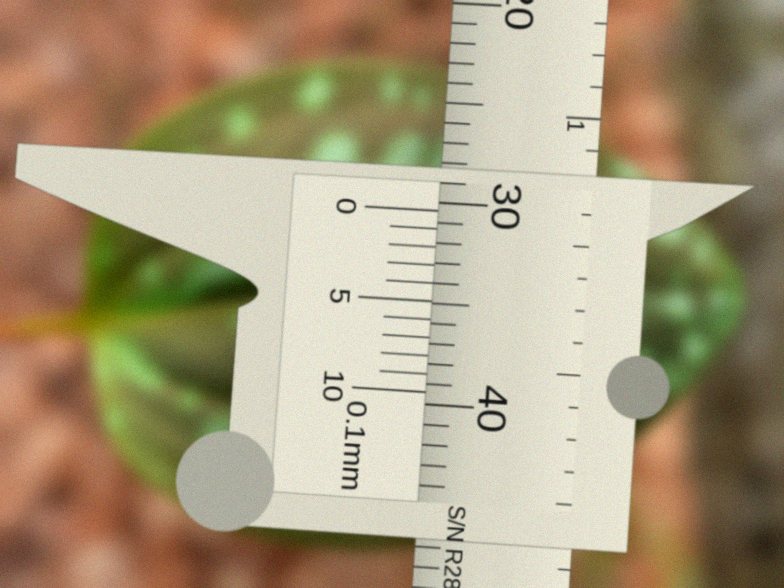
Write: **30.4** mm
